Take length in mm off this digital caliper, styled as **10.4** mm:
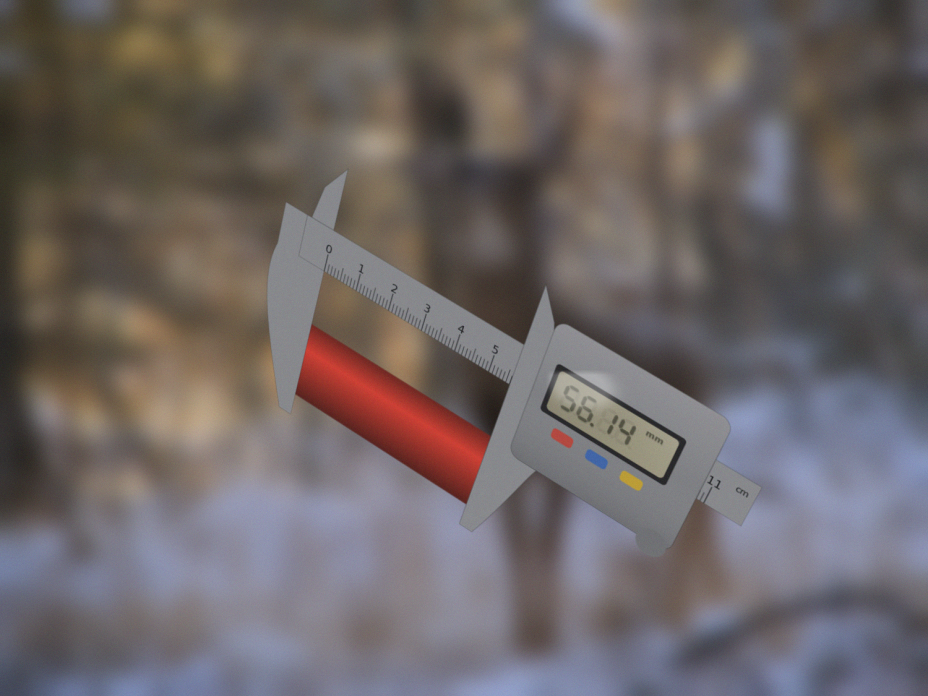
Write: **56.14** mm
